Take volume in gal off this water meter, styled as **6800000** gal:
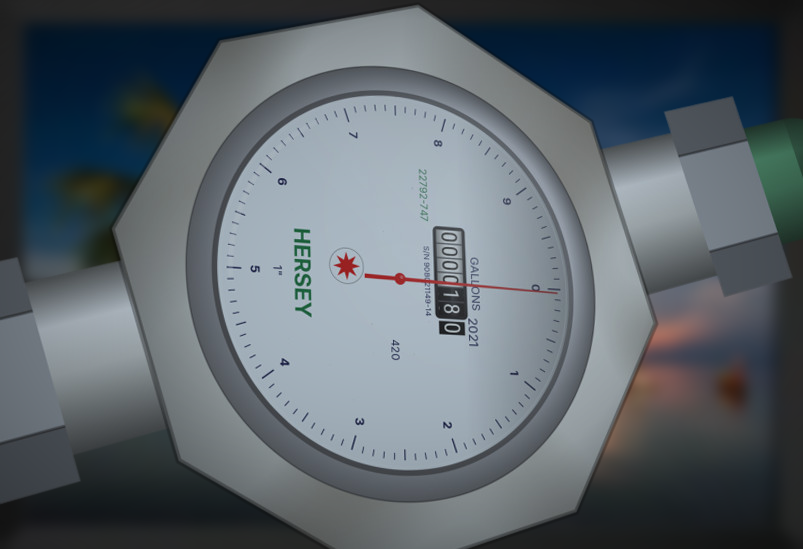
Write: **180.0** gal
